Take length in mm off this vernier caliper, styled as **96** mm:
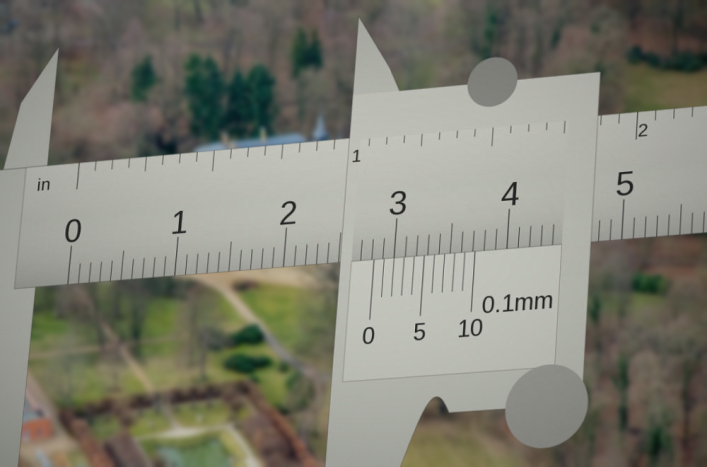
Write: **28.2** mm
